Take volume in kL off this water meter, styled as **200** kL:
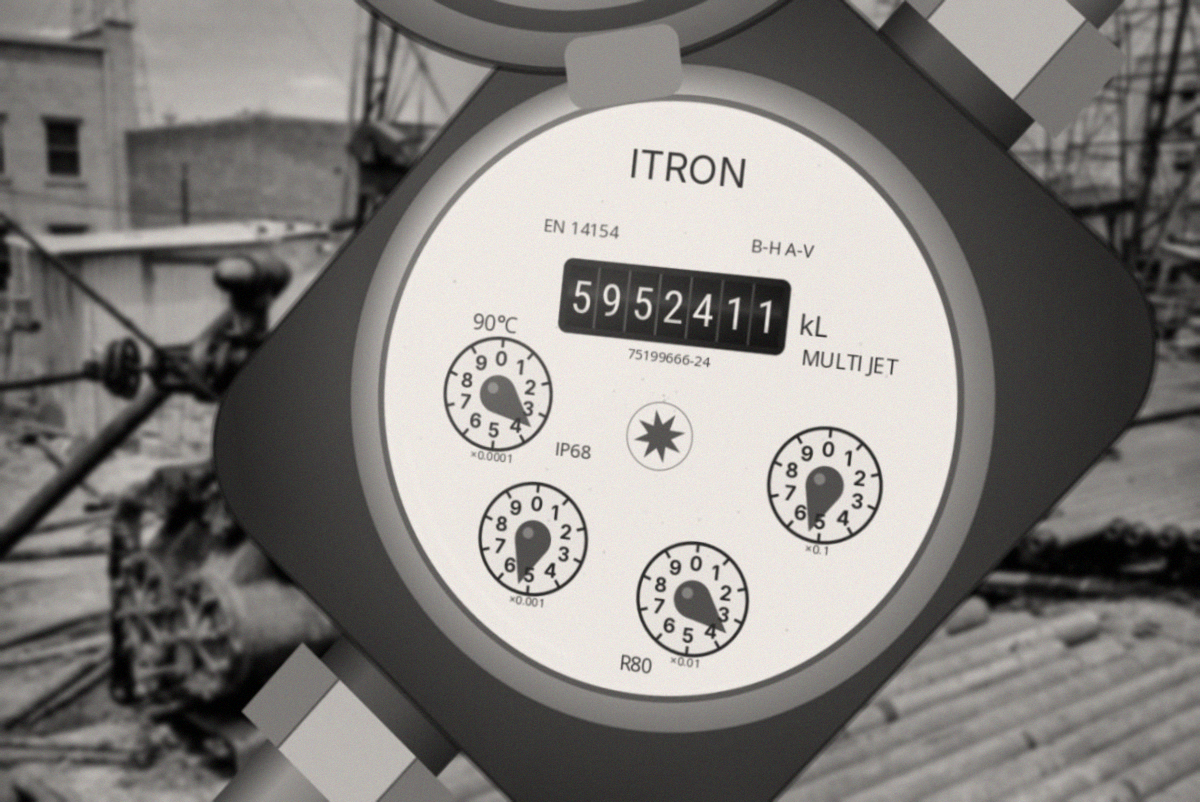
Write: **5952411.5353** kL
